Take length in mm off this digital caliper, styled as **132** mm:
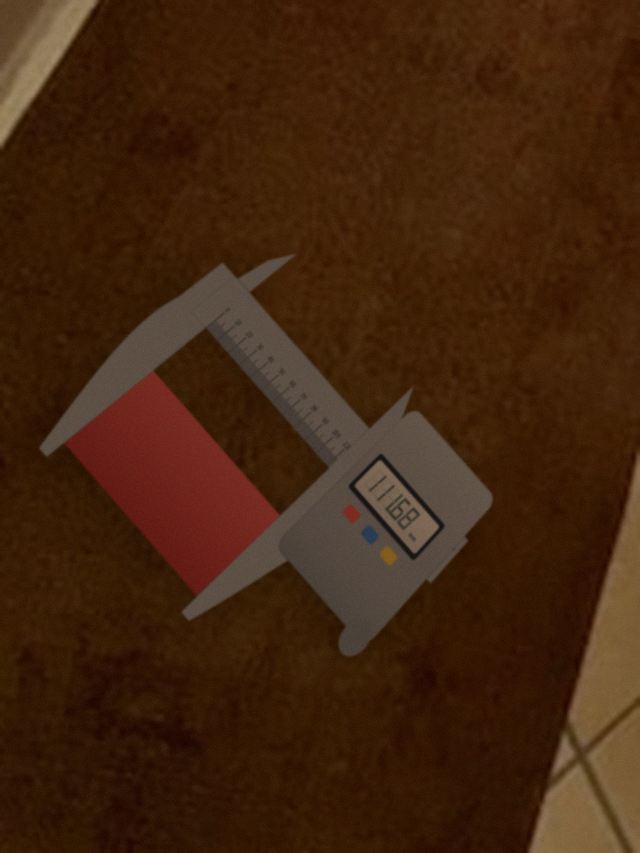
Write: **111.68** mm
